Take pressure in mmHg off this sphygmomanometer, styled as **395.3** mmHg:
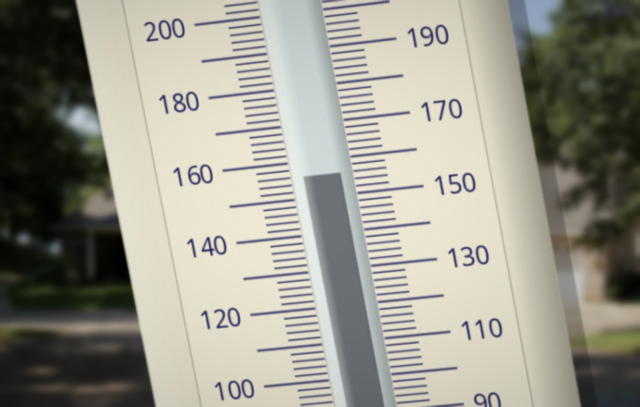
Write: **156** mmHg
